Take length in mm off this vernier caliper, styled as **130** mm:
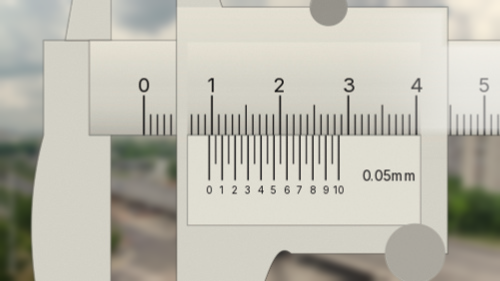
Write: **9.6** mm
